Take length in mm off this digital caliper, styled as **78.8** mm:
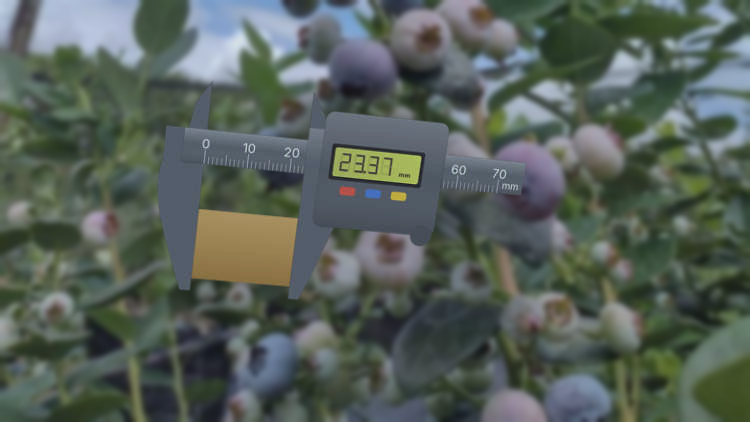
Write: **23.37** mm
